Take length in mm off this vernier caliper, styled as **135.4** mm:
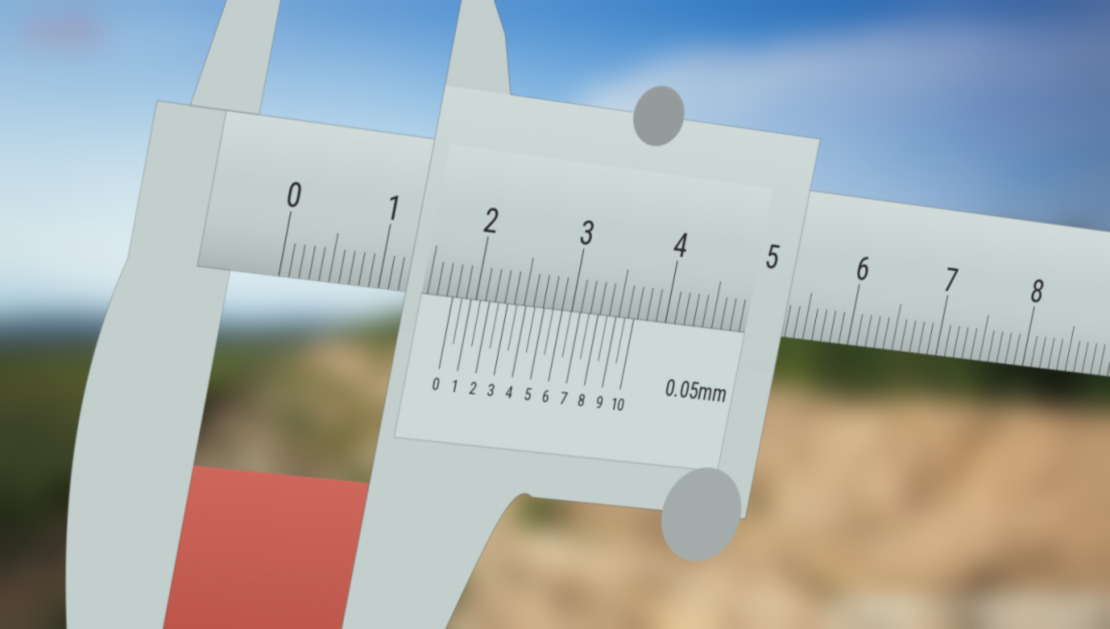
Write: **17.6** mm
